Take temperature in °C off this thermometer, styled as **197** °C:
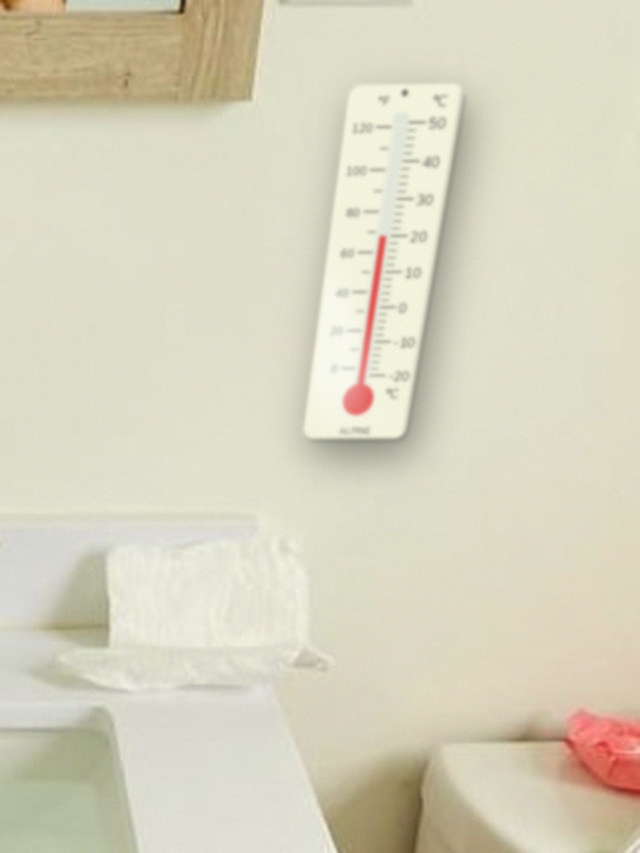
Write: **20** °C
